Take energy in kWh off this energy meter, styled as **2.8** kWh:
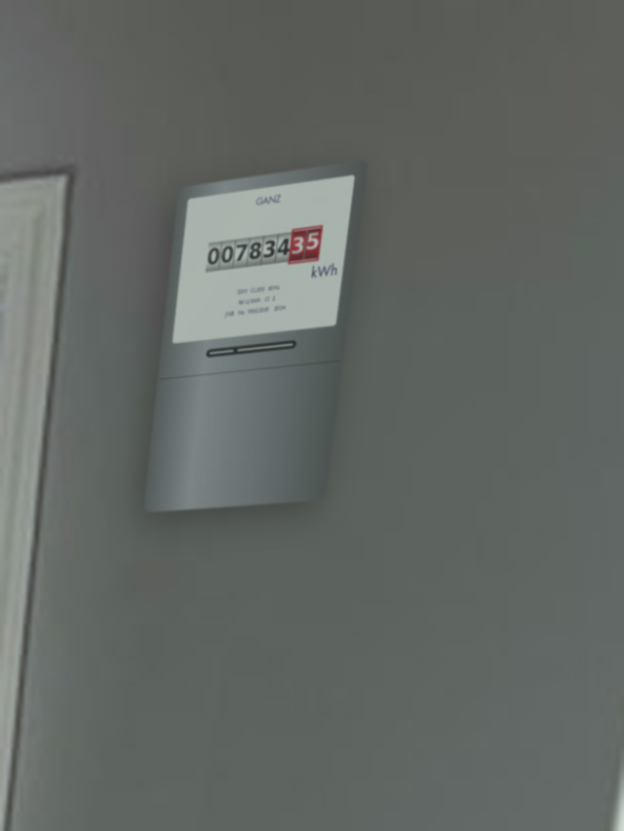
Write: **7834.35** kWh
